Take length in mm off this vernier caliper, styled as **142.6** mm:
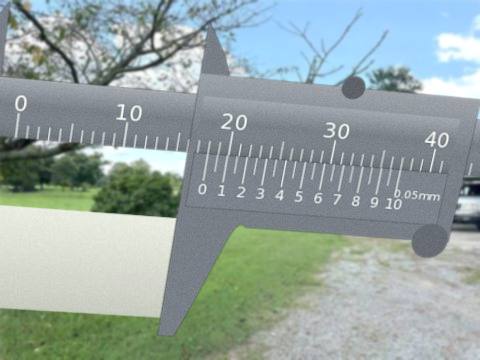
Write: **18.0** mm
